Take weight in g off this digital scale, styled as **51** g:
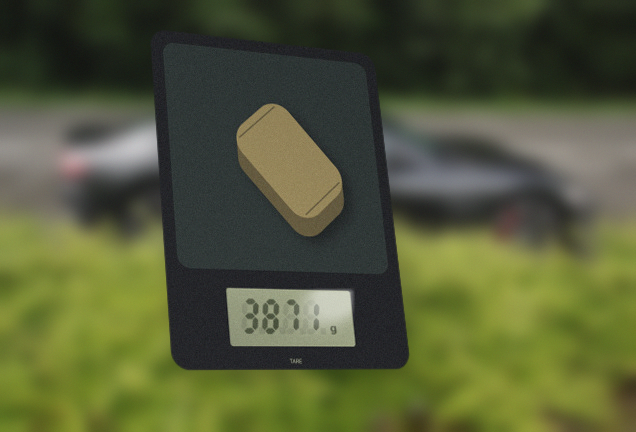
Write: **3871** g
